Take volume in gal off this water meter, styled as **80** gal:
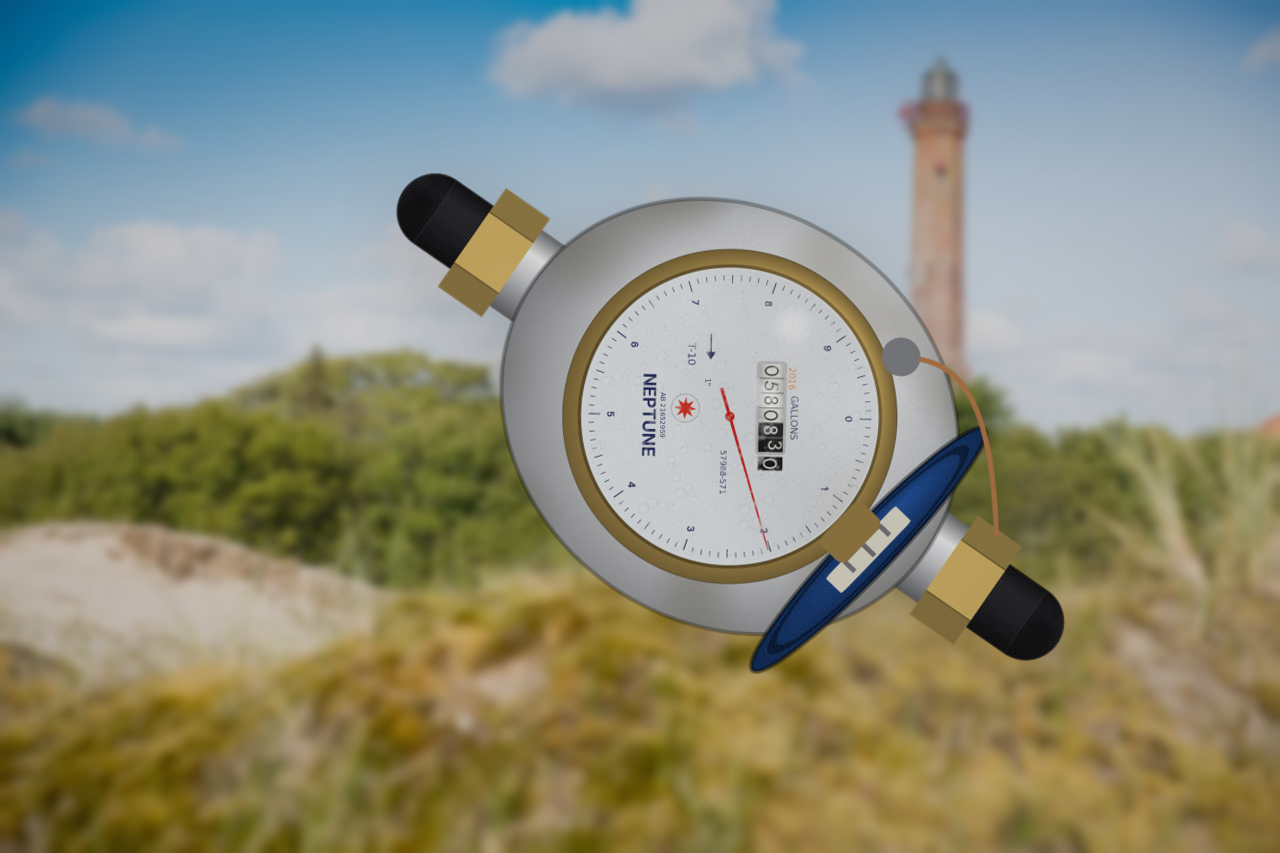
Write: **580832.0** gal
